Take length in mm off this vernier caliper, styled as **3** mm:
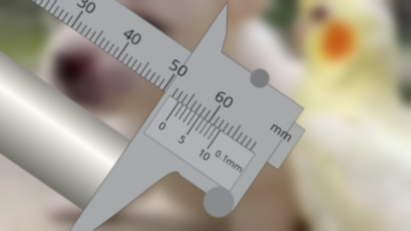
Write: **53.5** mm
